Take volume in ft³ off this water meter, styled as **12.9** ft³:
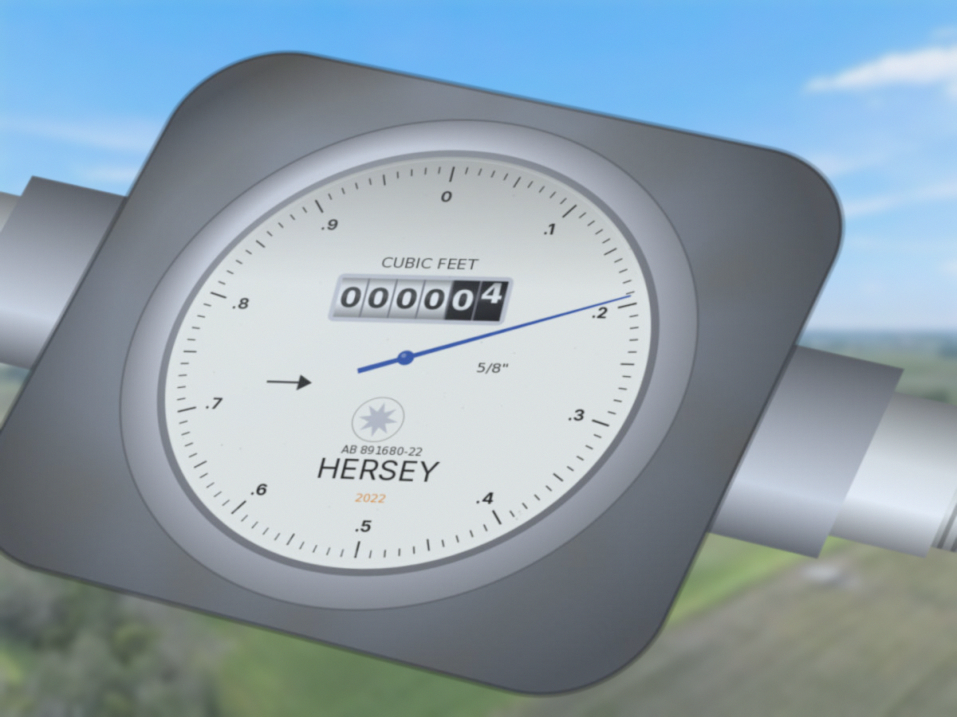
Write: **4.19** ft³
